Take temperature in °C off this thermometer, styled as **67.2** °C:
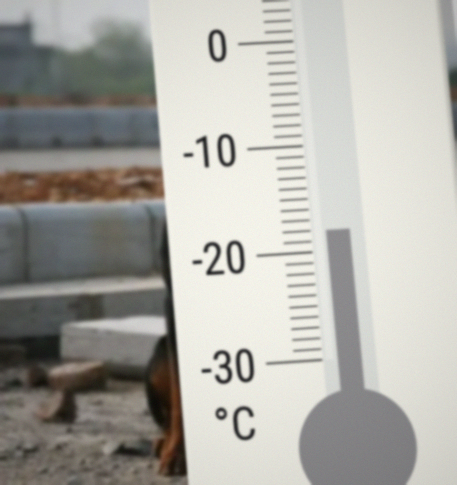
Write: **-18** °C
